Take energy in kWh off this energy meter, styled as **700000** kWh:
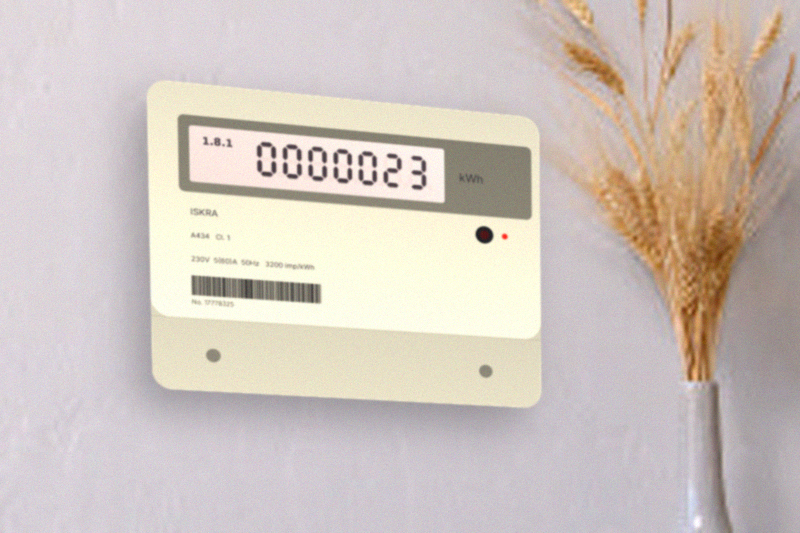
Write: **23** kWh
